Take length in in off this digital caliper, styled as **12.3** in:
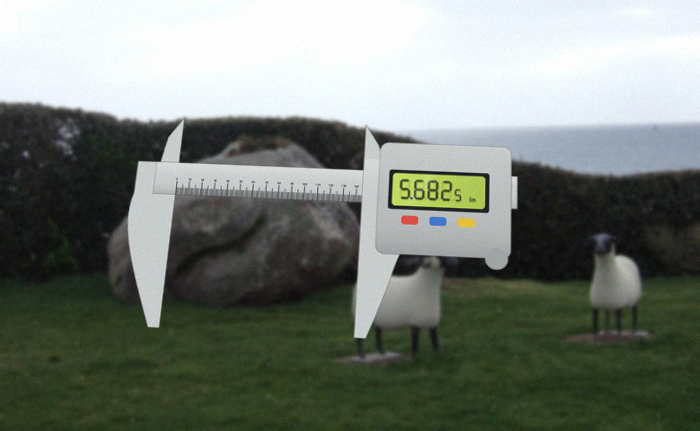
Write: **5.6825** in
